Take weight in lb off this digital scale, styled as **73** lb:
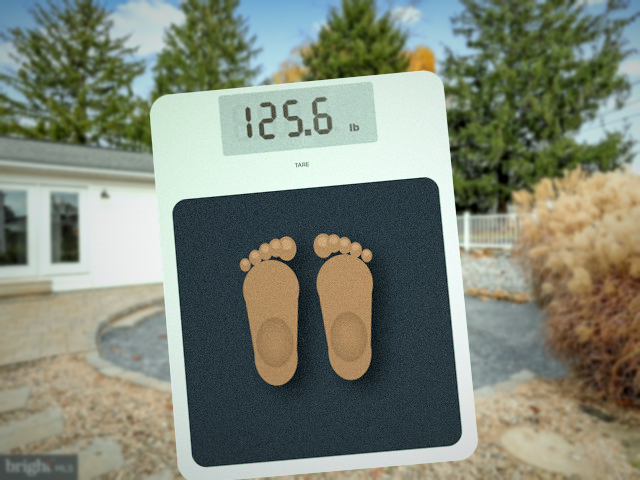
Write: **125.6** lb
